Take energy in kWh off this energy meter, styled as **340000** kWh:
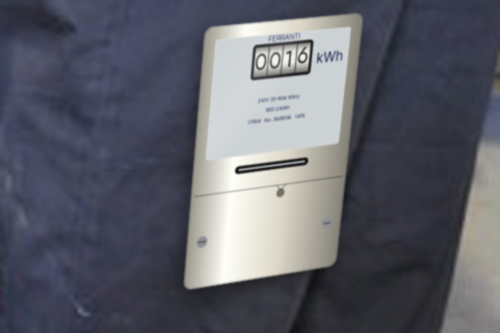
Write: **16** kWh
